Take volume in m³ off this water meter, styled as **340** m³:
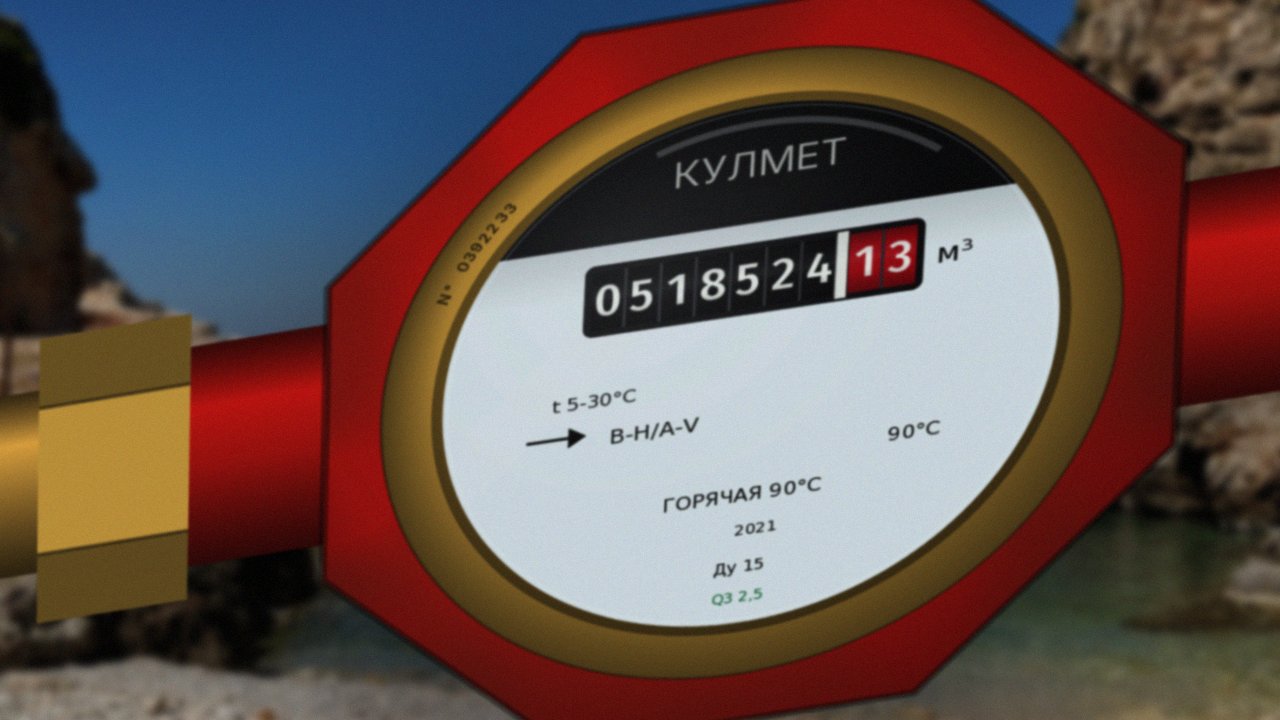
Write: **518524.13** m³
